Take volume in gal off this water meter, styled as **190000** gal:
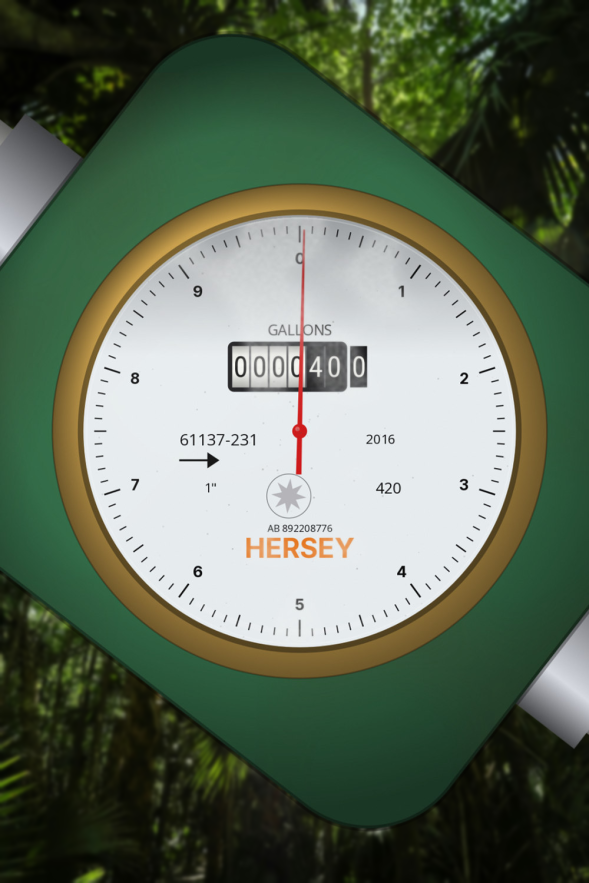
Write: **400.0** gal
